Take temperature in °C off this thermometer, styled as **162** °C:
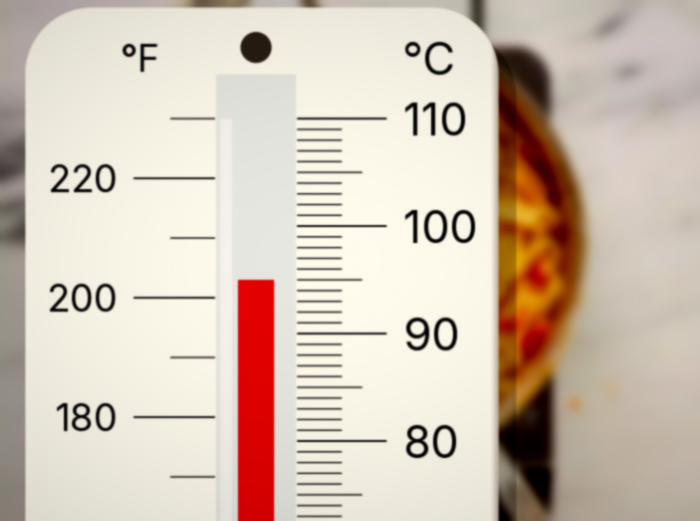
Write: **95** °C
